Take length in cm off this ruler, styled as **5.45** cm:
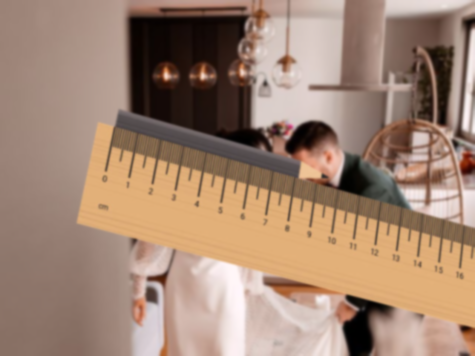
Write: **9.5** cm
